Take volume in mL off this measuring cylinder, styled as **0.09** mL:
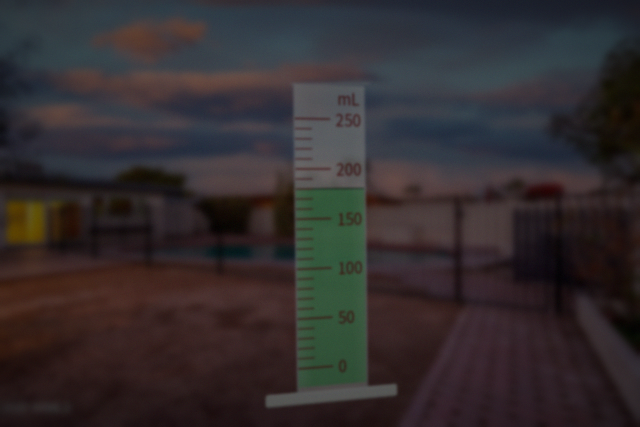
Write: **180** mL
